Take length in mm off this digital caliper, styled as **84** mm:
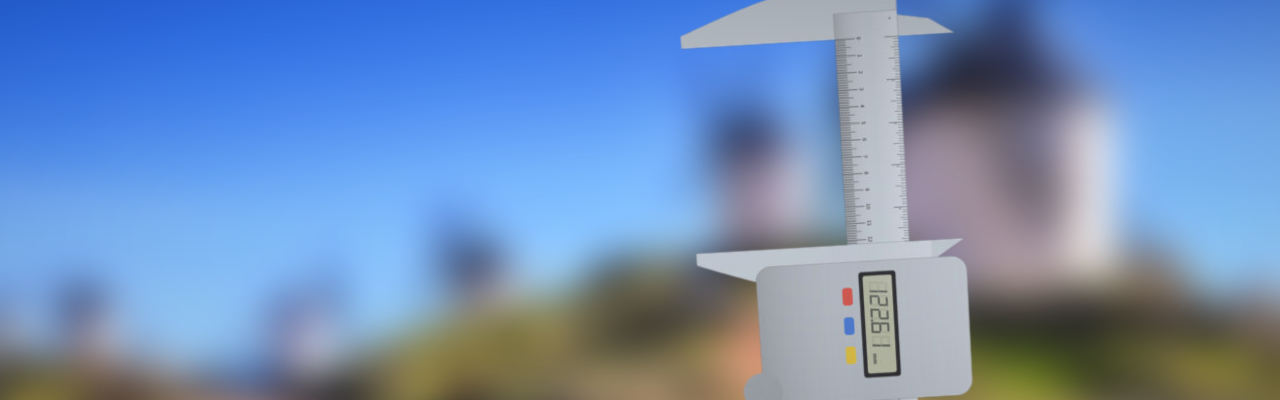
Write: **122.61** mm
